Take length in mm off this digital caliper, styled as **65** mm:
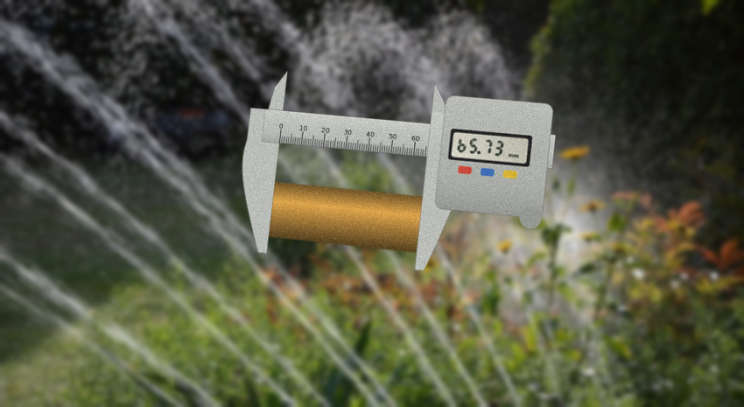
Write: **65.73** mm
